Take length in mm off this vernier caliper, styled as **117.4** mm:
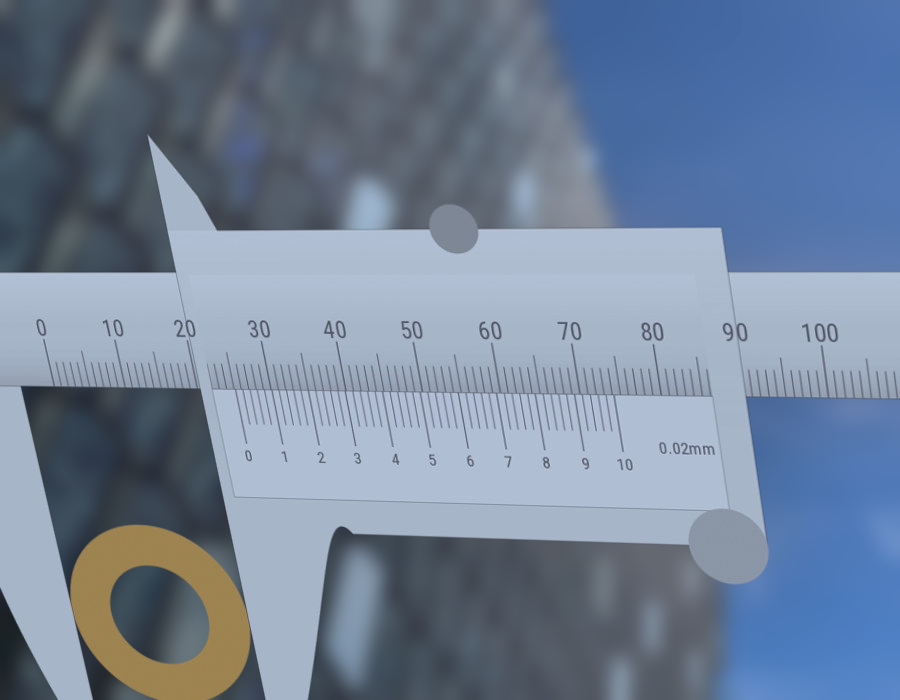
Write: **25.2** mm
